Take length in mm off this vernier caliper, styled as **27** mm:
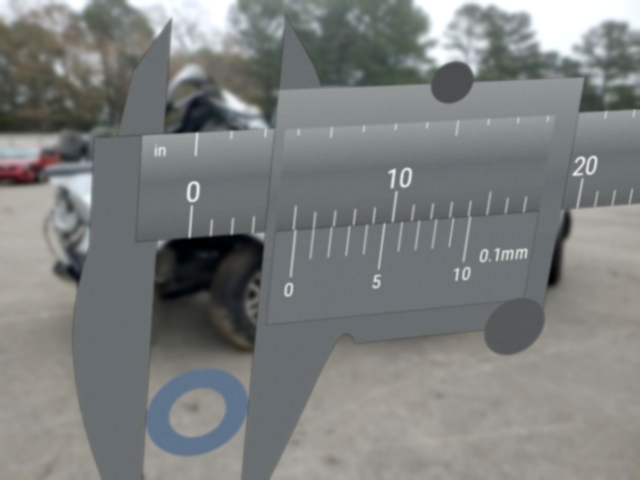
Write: **5.1** mm
